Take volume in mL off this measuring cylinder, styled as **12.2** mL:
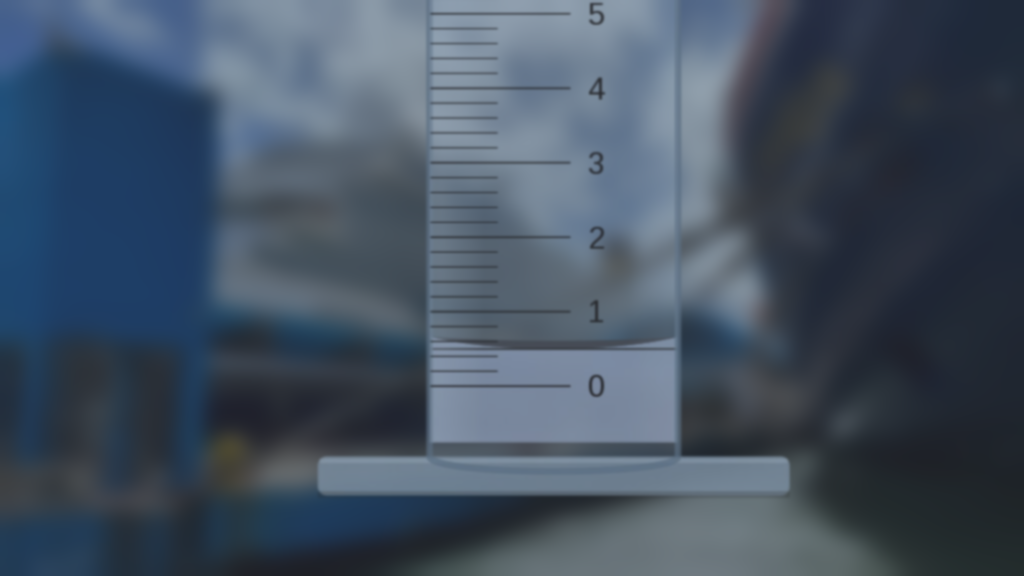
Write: **0.5** mL
